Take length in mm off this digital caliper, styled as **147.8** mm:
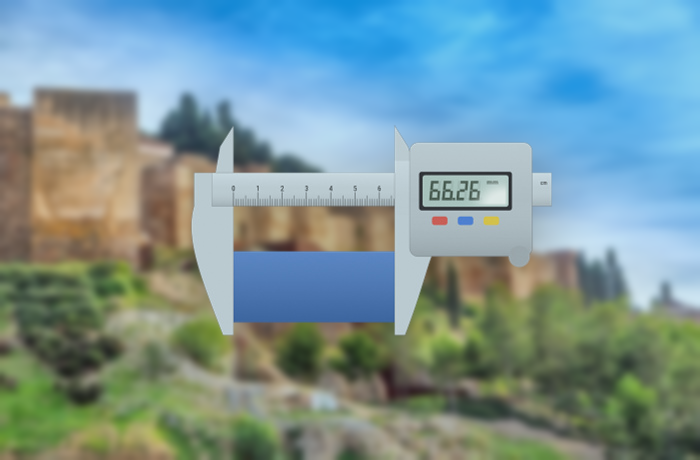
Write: **66.26** mm
